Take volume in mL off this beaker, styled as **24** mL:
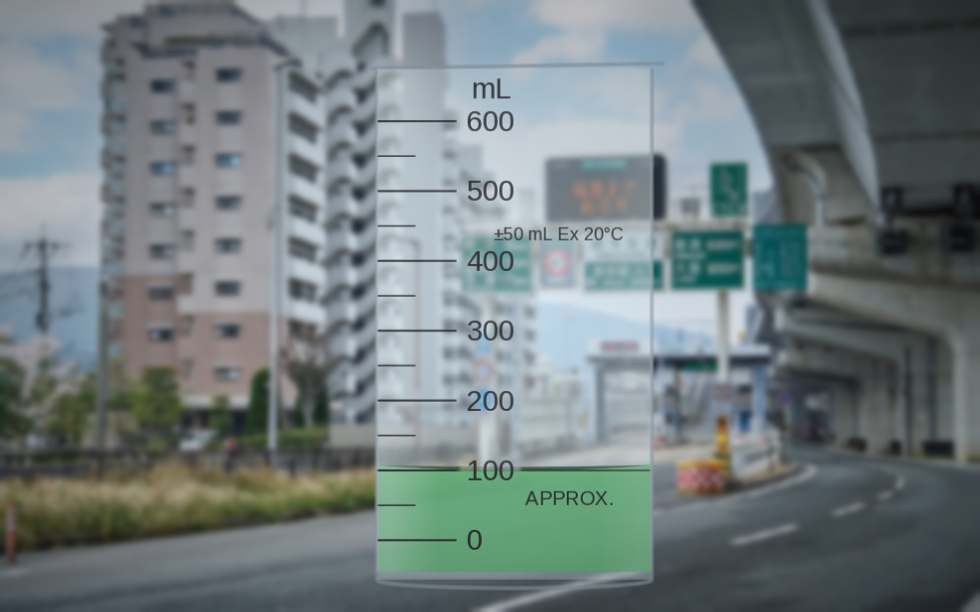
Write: **100** mL
